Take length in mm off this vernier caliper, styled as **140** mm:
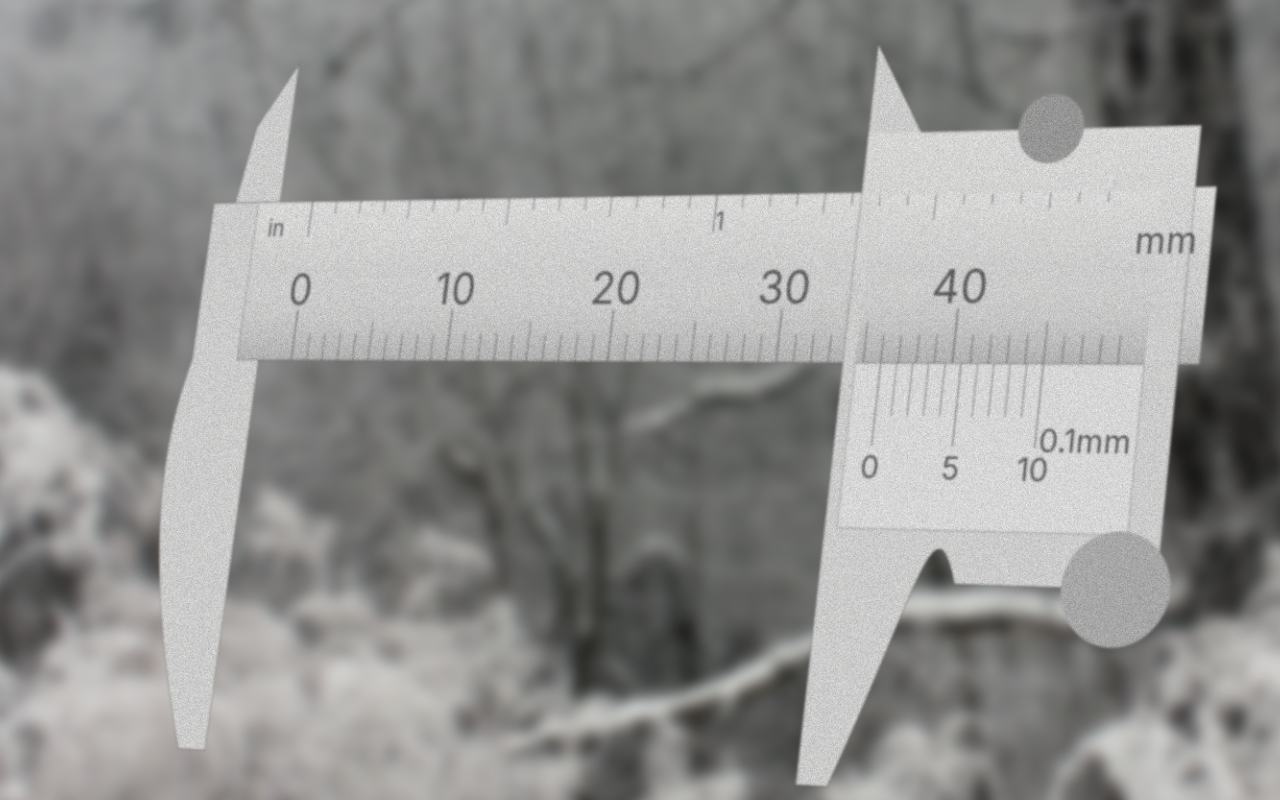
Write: **36.0** mm
